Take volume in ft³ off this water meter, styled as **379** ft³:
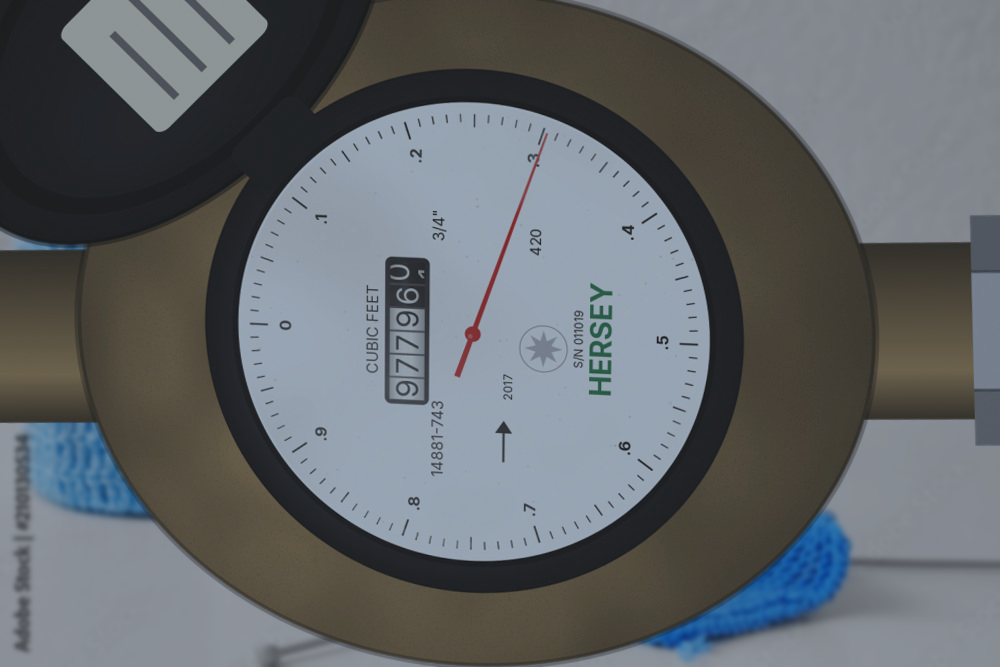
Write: **977960.30** ft³
